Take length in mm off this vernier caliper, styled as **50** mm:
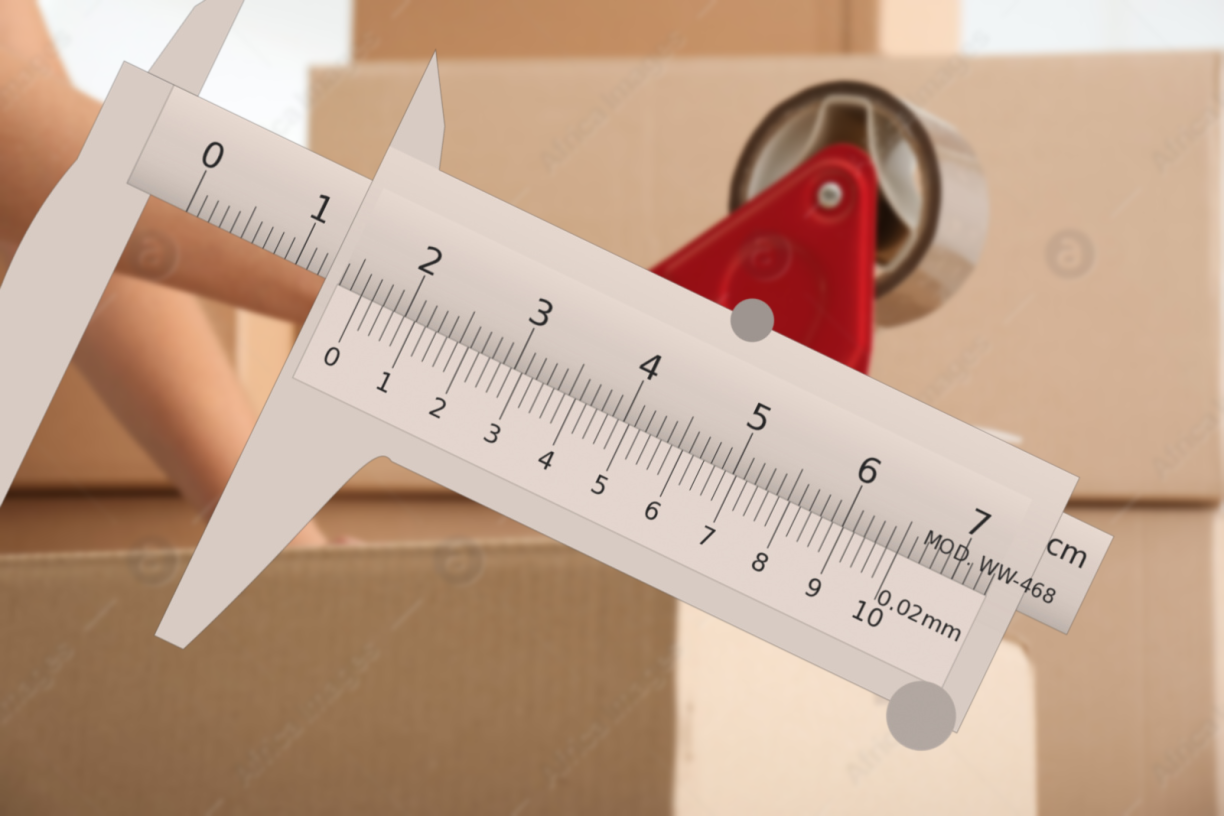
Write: **16.0** mm
